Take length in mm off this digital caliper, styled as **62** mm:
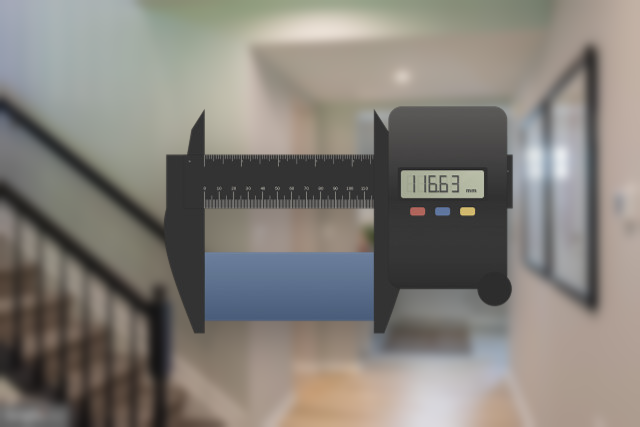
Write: **116.63** mm
